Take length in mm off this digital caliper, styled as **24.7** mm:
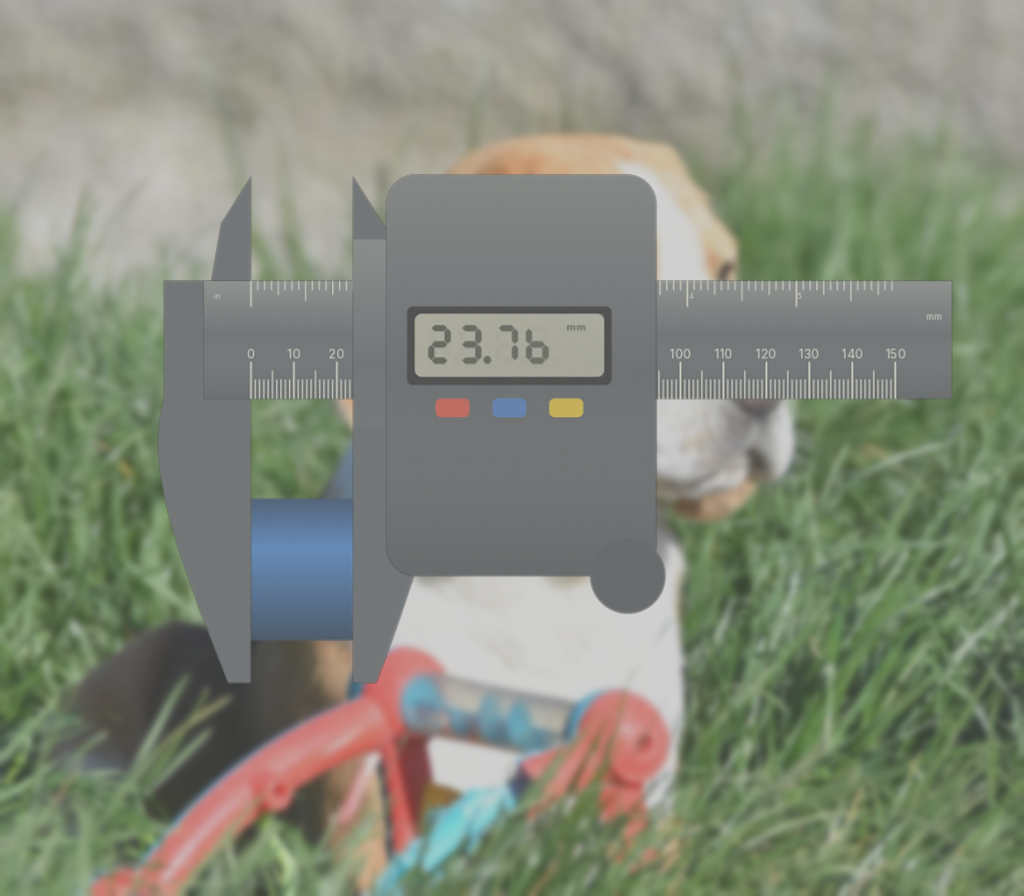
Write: **23.76** mm
